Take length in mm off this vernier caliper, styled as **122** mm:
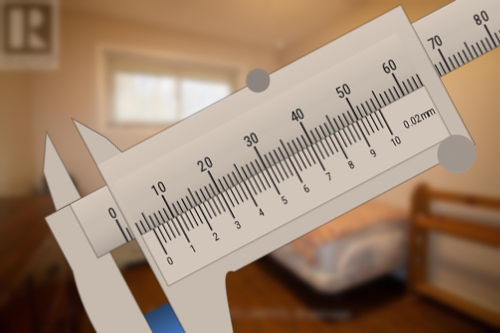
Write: **5.5** mm
